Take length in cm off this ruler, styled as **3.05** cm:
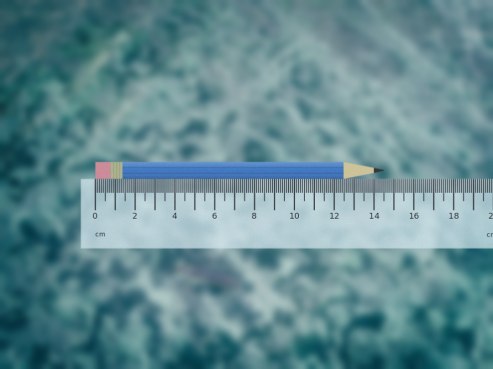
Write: **14.5** cm
